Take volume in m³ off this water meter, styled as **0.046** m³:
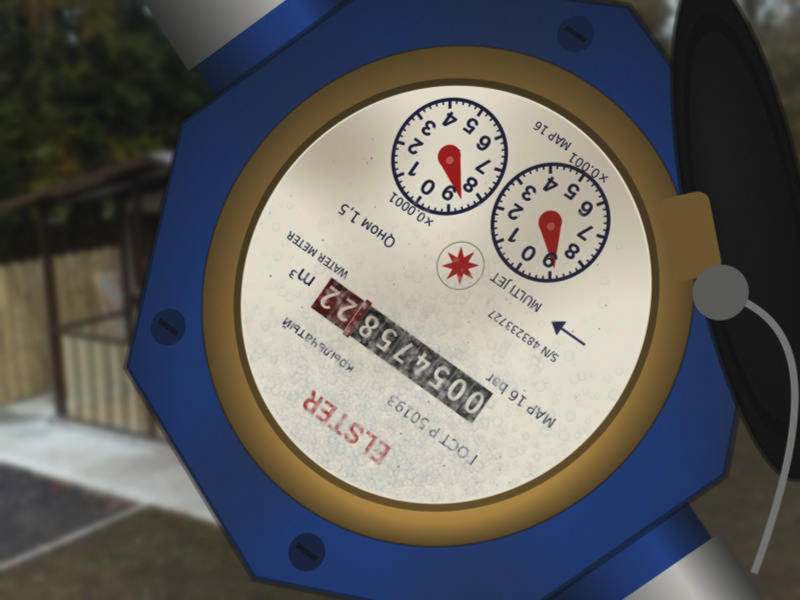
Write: **54758.2288** m³
